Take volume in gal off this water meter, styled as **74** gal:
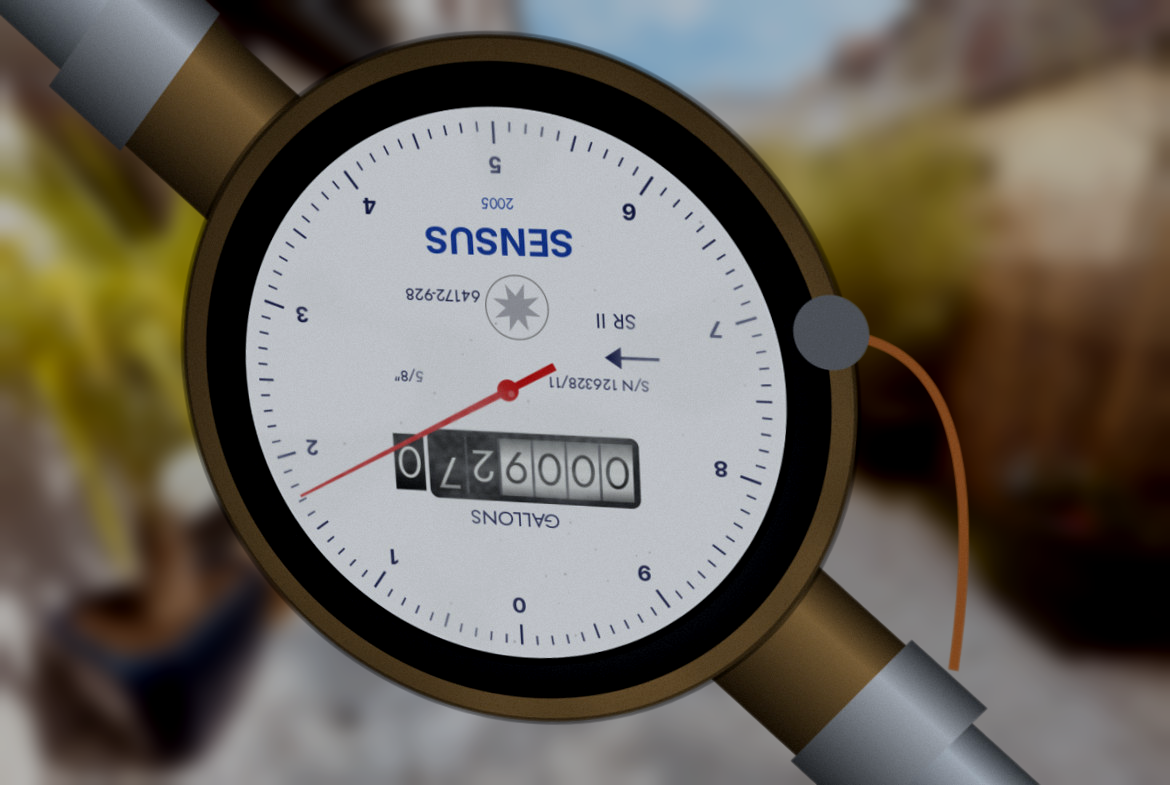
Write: **9271.7** gal
